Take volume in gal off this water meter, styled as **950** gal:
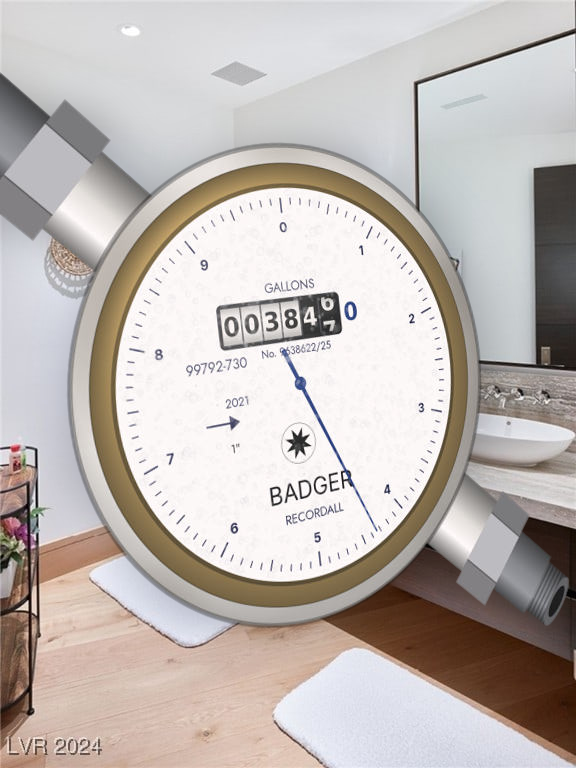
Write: **38464.3** gal
